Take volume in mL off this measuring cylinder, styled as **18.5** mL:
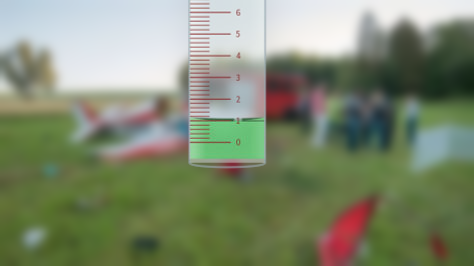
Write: **1** mL
